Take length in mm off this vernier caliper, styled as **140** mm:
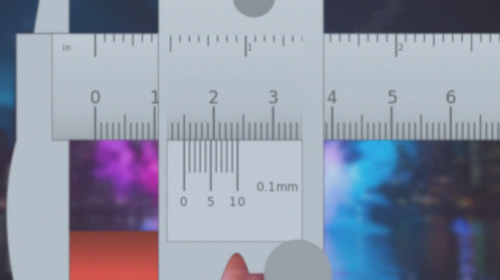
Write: **15.0** mm
